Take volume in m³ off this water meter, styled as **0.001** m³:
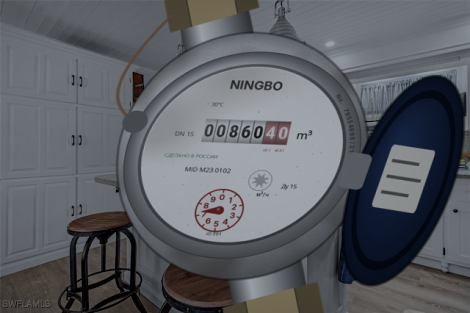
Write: **860.407** m³
